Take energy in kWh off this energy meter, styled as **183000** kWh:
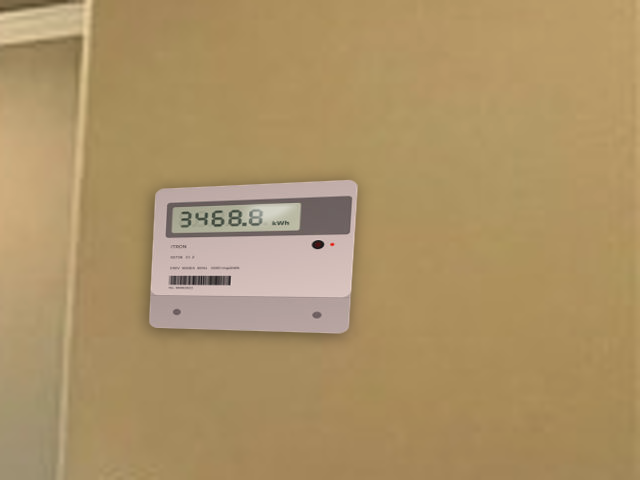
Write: **3468.8** kWh
